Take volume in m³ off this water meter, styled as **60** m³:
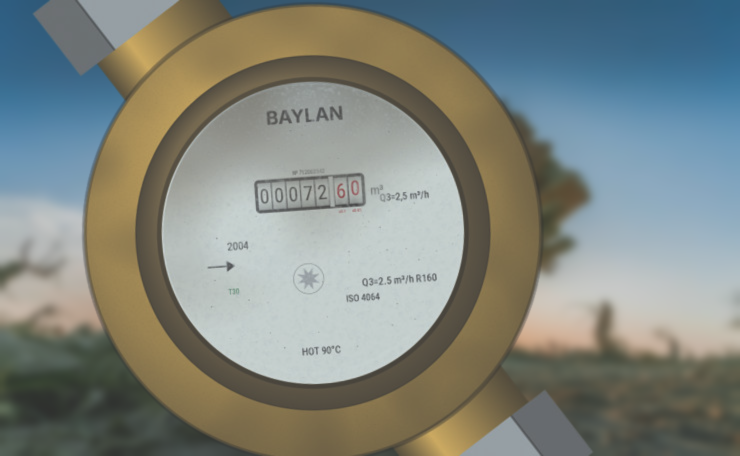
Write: **72.60** m³
